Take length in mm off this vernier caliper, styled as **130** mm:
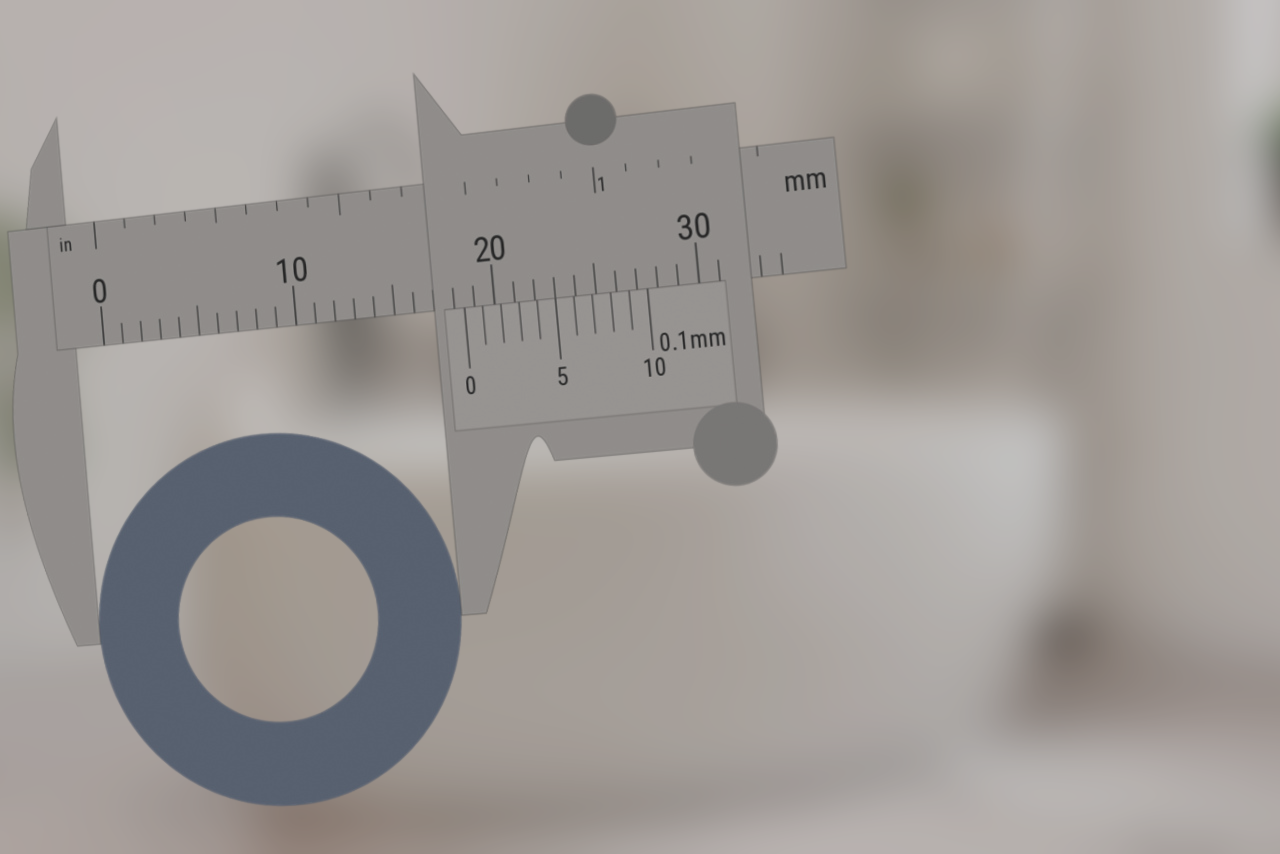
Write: **18.5** mm
